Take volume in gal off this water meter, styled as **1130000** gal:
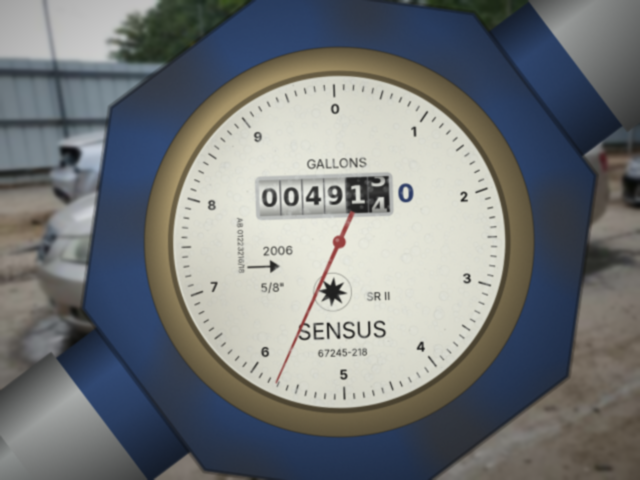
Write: **49135.7** gal
